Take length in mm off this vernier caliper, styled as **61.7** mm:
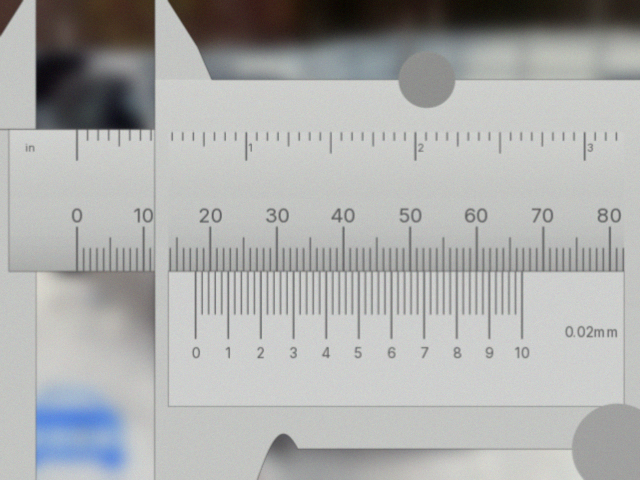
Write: **17.8** mm
